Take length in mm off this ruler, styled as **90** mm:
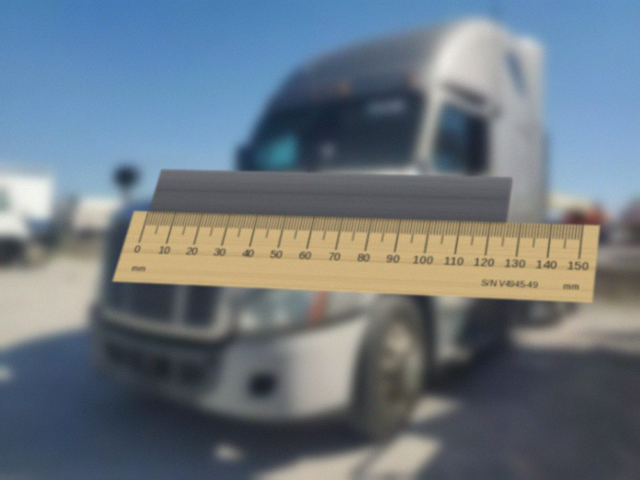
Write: **125** mm
